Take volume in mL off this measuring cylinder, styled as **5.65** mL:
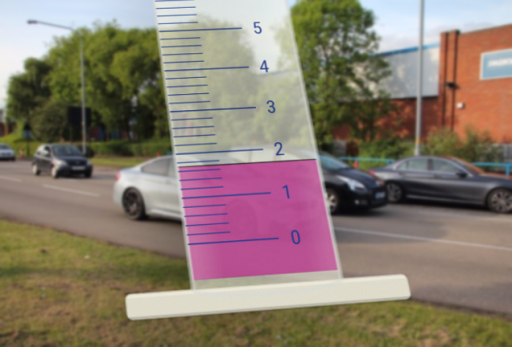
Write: **1.7** mL
